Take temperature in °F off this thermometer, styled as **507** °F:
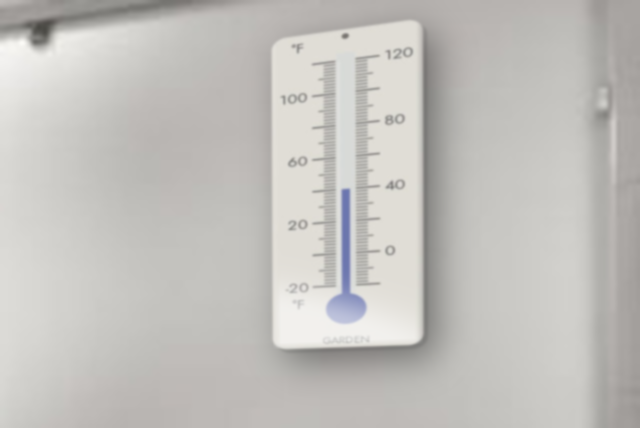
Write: **40** °F
